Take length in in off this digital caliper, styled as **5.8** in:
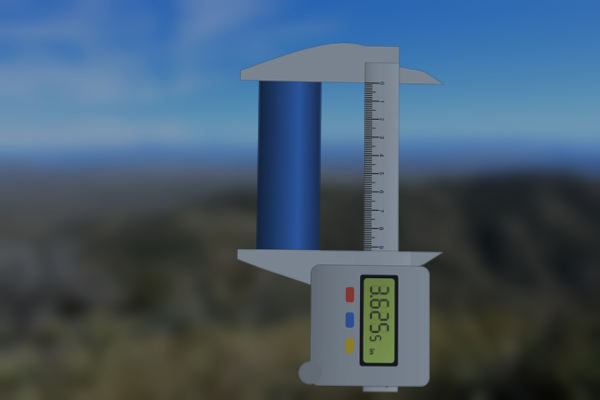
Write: **3.6255** in
